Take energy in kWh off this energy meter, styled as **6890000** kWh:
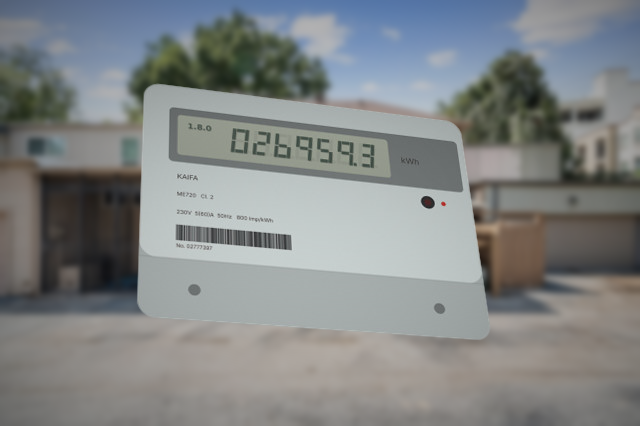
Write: **26959.3** kWh
